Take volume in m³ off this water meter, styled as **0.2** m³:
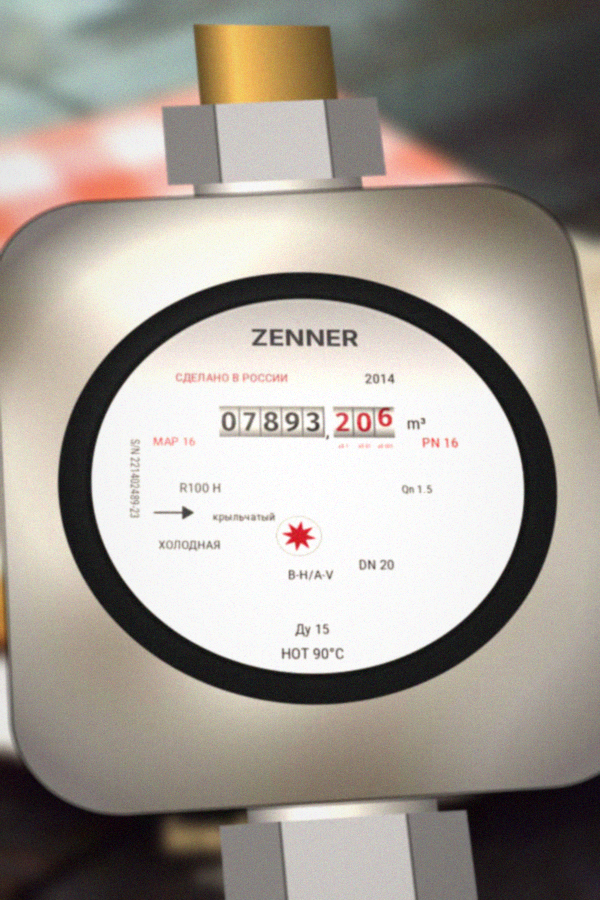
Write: **7893.206** m³
